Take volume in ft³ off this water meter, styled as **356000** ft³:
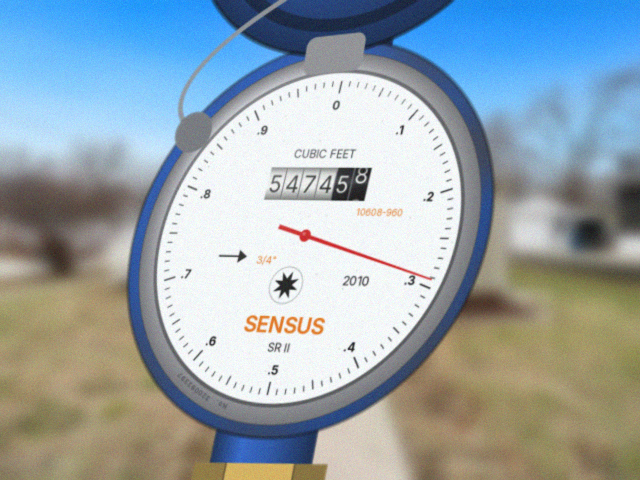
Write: **547458.29** ft³
